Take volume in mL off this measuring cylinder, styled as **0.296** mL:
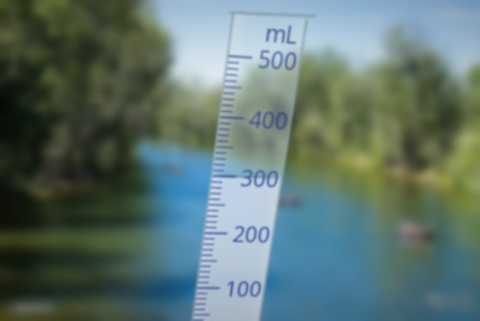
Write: **300** mL
